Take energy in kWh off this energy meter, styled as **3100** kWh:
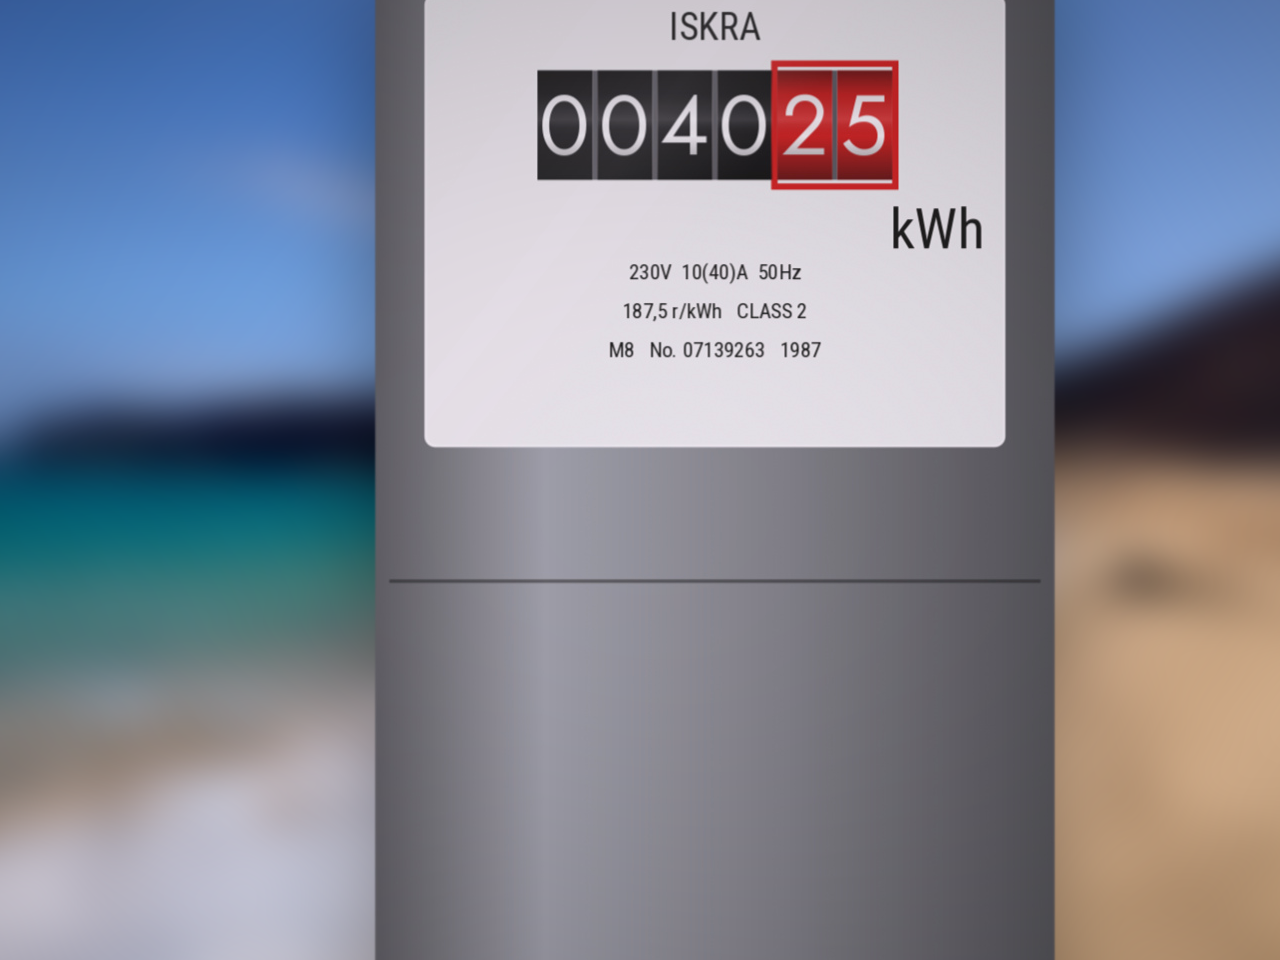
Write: **40.25** kWh
